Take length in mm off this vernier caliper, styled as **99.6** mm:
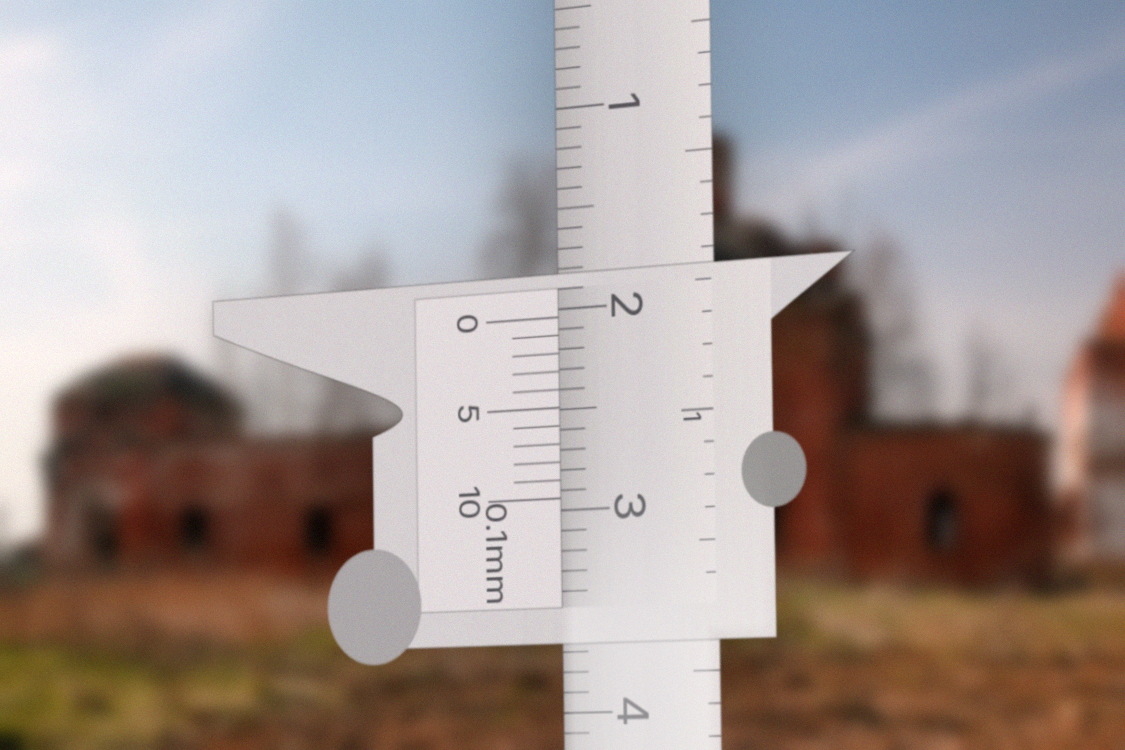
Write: **20.4** mm
